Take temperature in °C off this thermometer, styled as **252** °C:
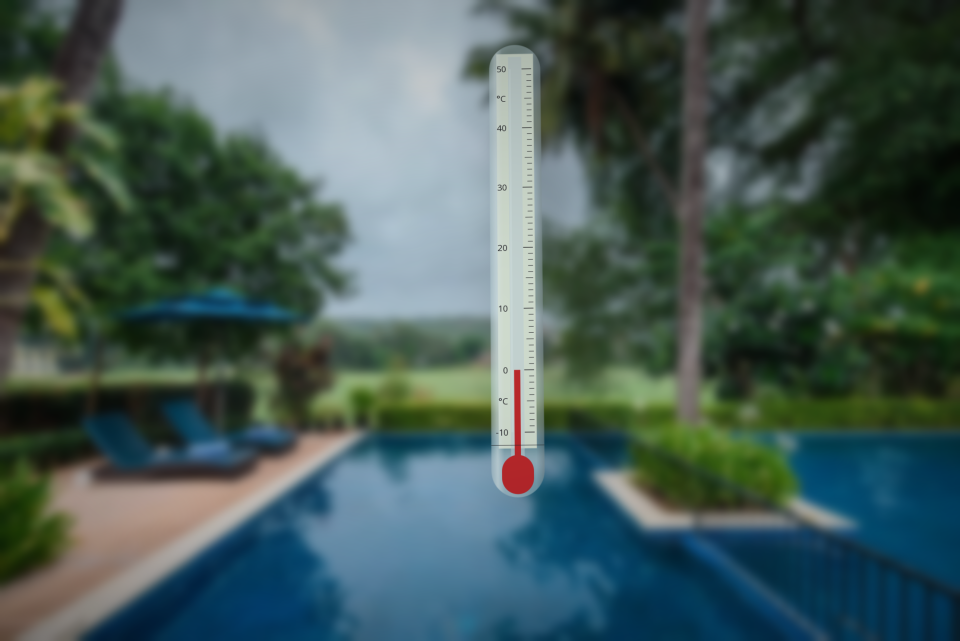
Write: **0** °C
